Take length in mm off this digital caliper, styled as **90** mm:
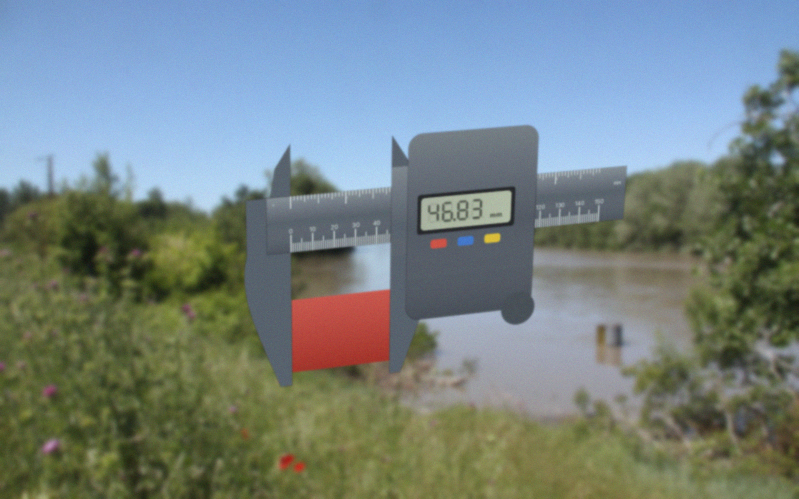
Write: **46.83** mm
